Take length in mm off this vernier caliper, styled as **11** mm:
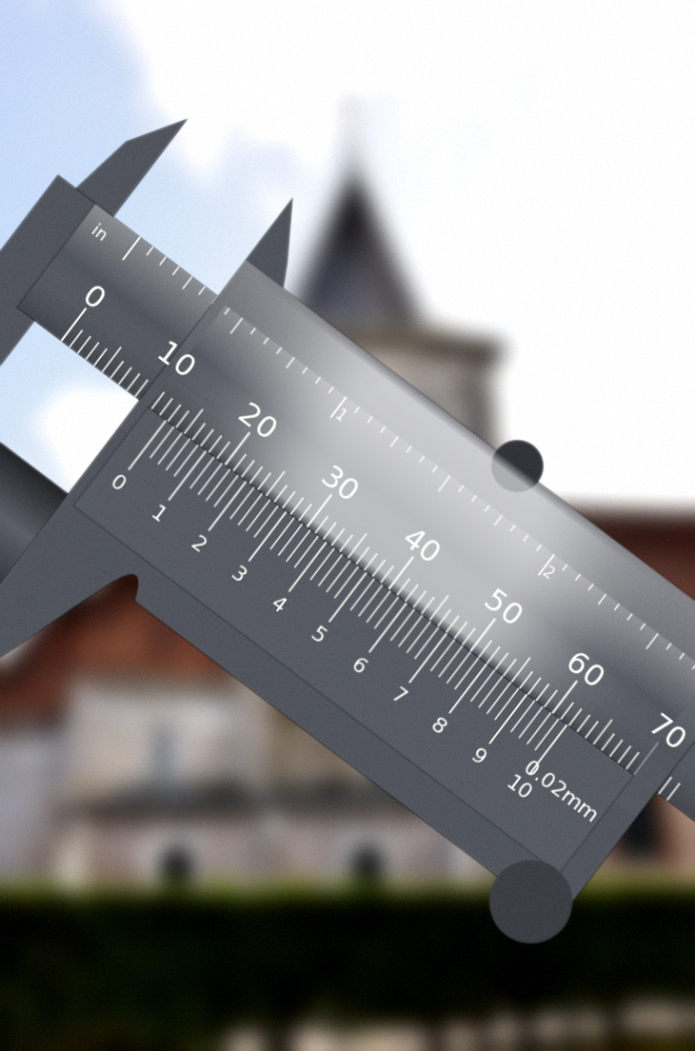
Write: **12.8** mm
